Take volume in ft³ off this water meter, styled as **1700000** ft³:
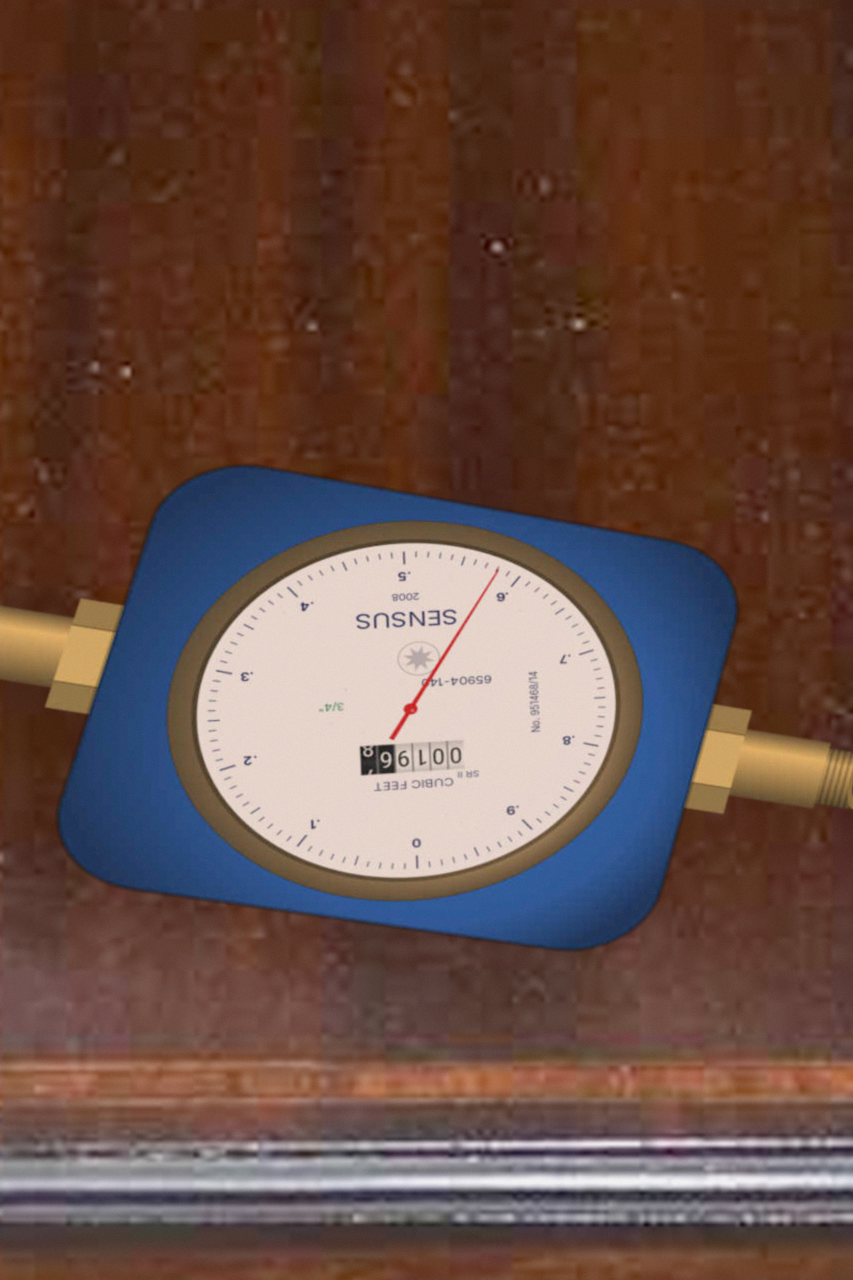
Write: **1967.58** ft³
